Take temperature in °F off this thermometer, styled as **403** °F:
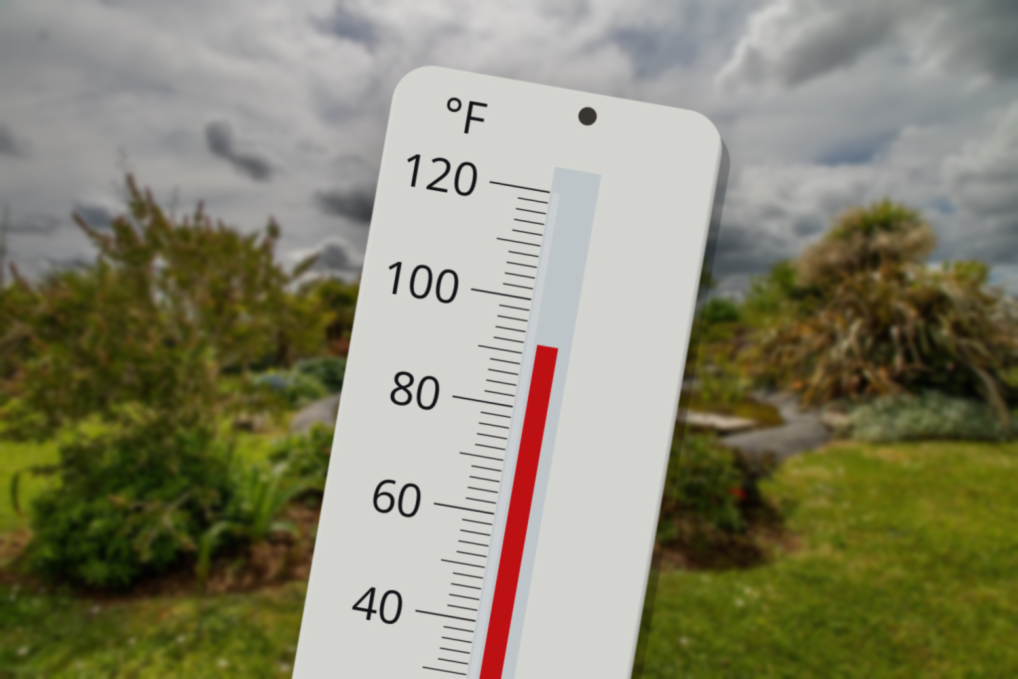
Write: **92** °F
